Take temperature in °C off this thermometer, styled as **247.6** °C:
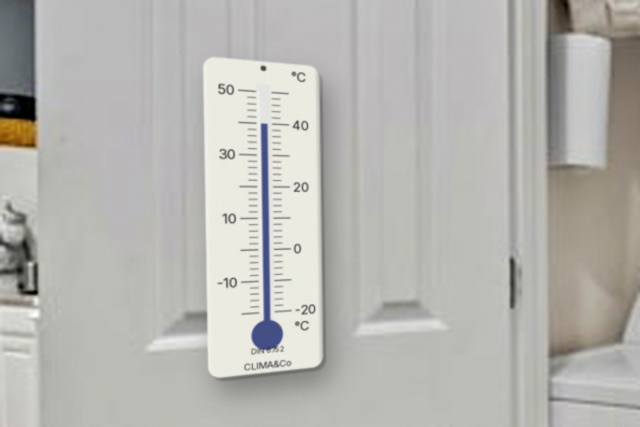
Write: **40** °C
